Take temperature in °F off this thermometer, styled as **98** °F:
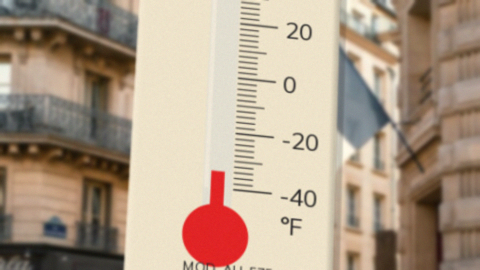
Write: **-34** °F
